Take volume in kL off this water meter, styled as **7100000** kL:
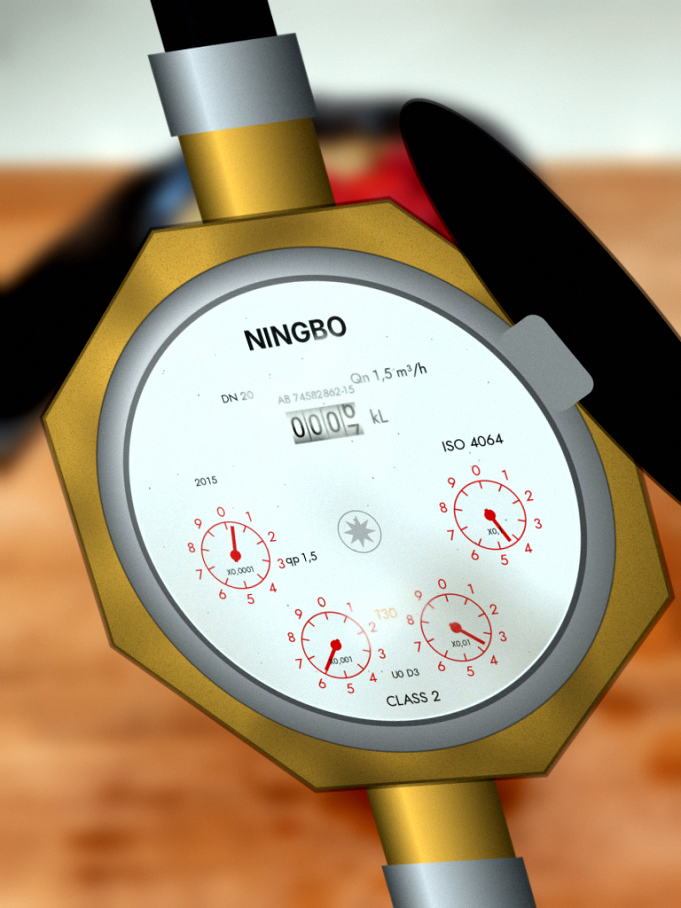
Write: **6.4360** kL
